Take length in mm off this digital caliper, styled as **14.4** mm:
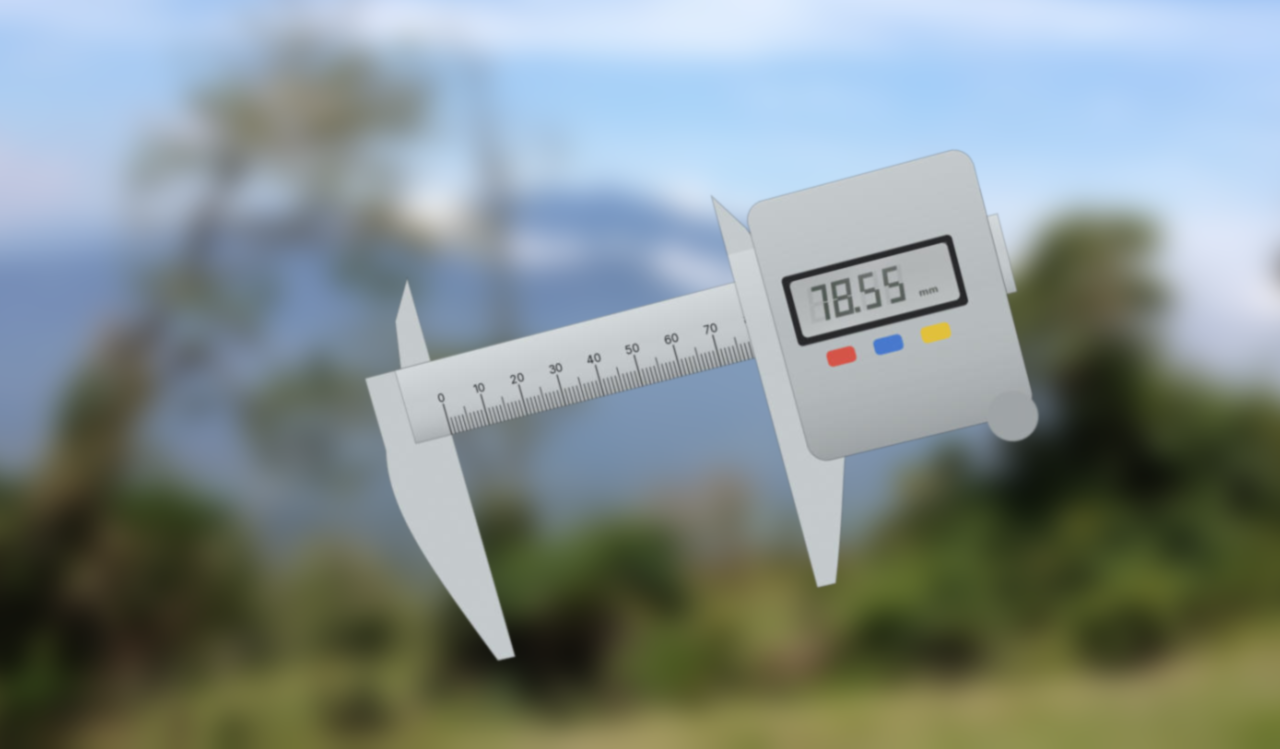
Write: **78.55** mm
